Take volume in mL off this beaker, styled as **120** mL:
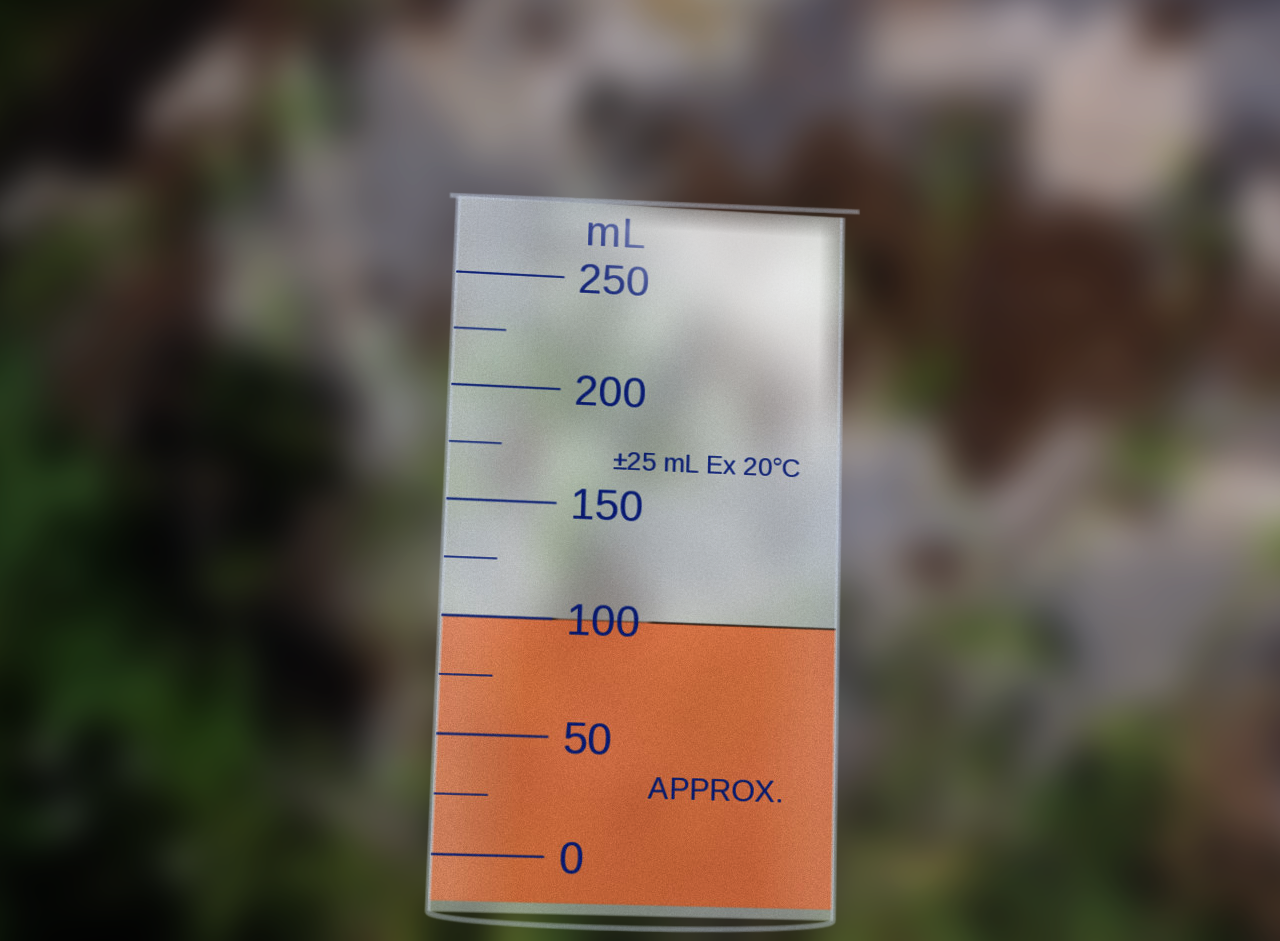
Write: **100** mL
